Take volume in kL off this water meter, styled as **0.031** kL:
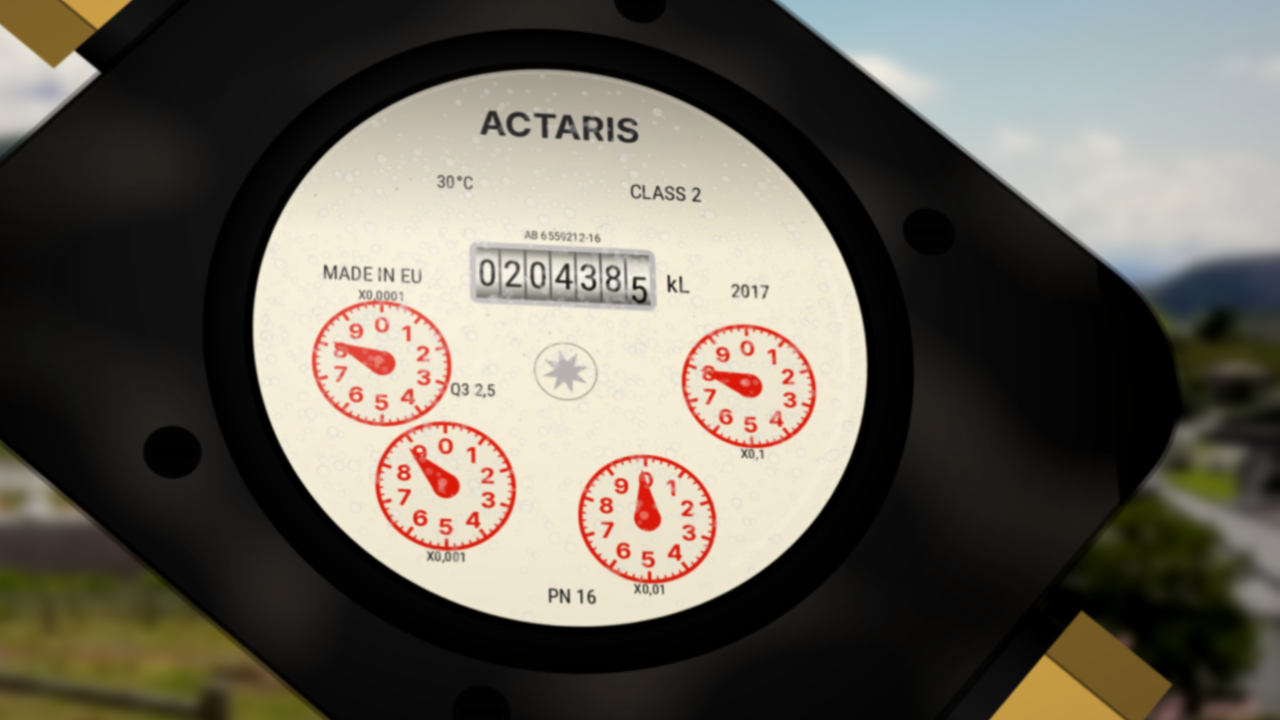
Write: **204384.7988** kL
